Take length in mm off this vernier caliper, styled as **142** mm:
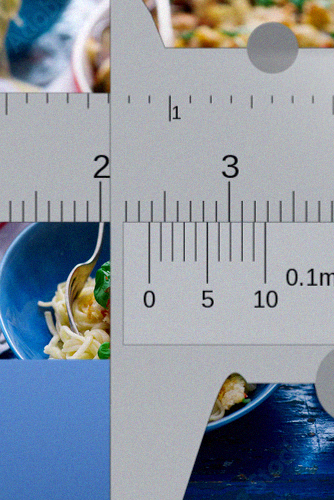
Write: **23.8** mm
